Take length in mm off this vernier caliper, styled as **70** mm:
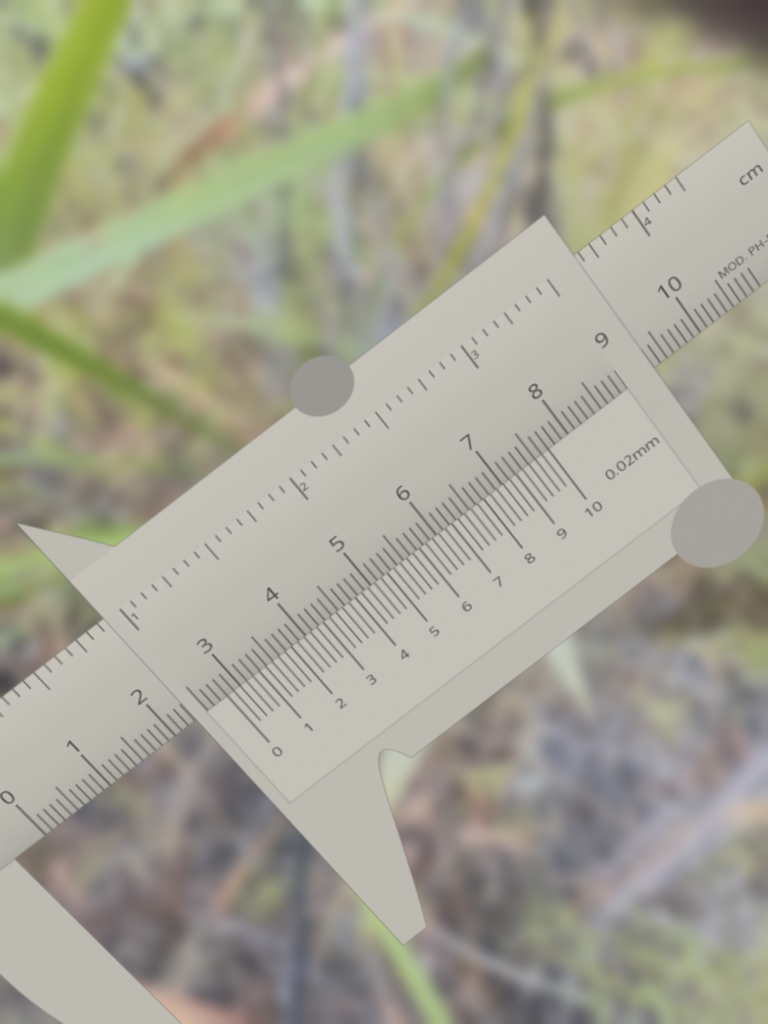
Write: **28.0** mm
